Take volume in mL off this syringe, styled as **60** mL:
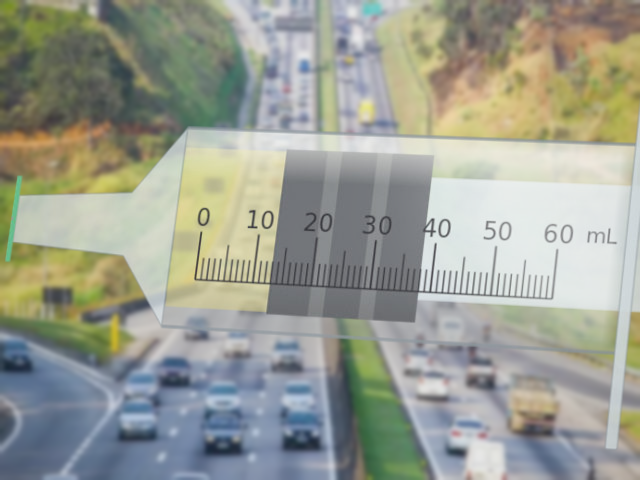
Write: **13** mL
